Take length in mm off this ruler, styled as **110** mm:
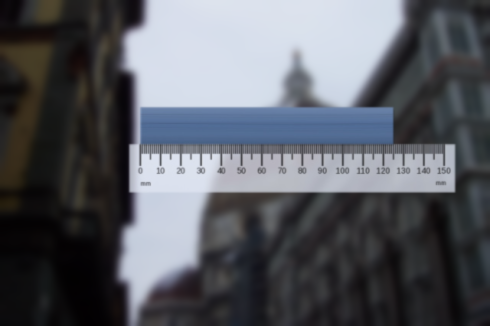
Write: **125** mm
